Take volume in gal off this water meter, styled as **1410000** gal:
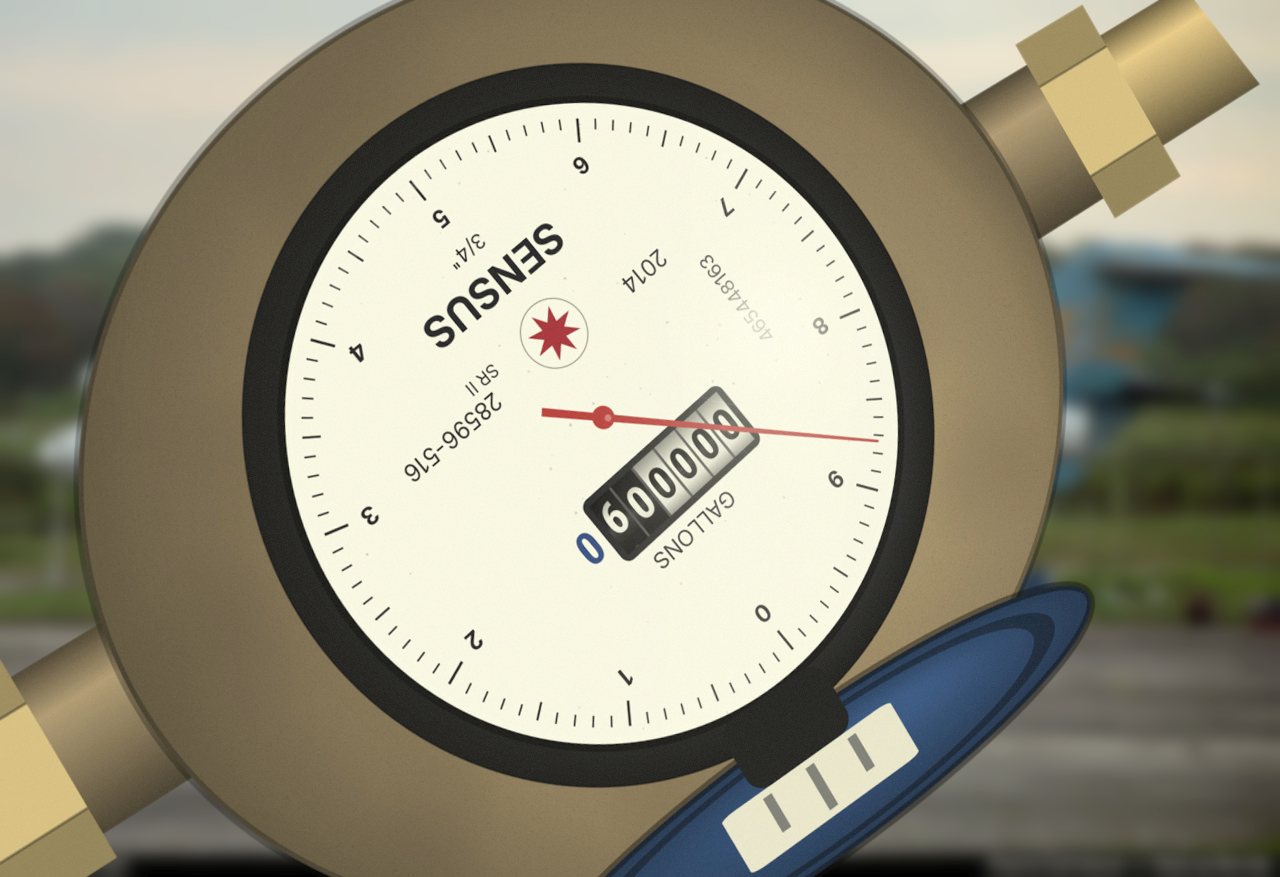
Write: **88.7** gal
